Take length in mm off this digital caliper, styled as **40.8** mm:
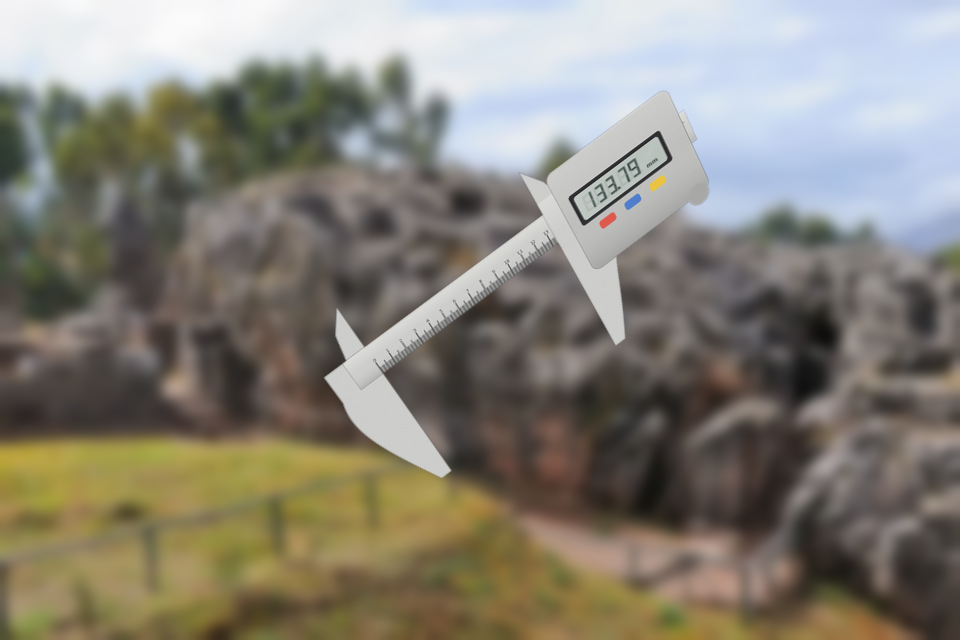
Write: **133.79** mm
